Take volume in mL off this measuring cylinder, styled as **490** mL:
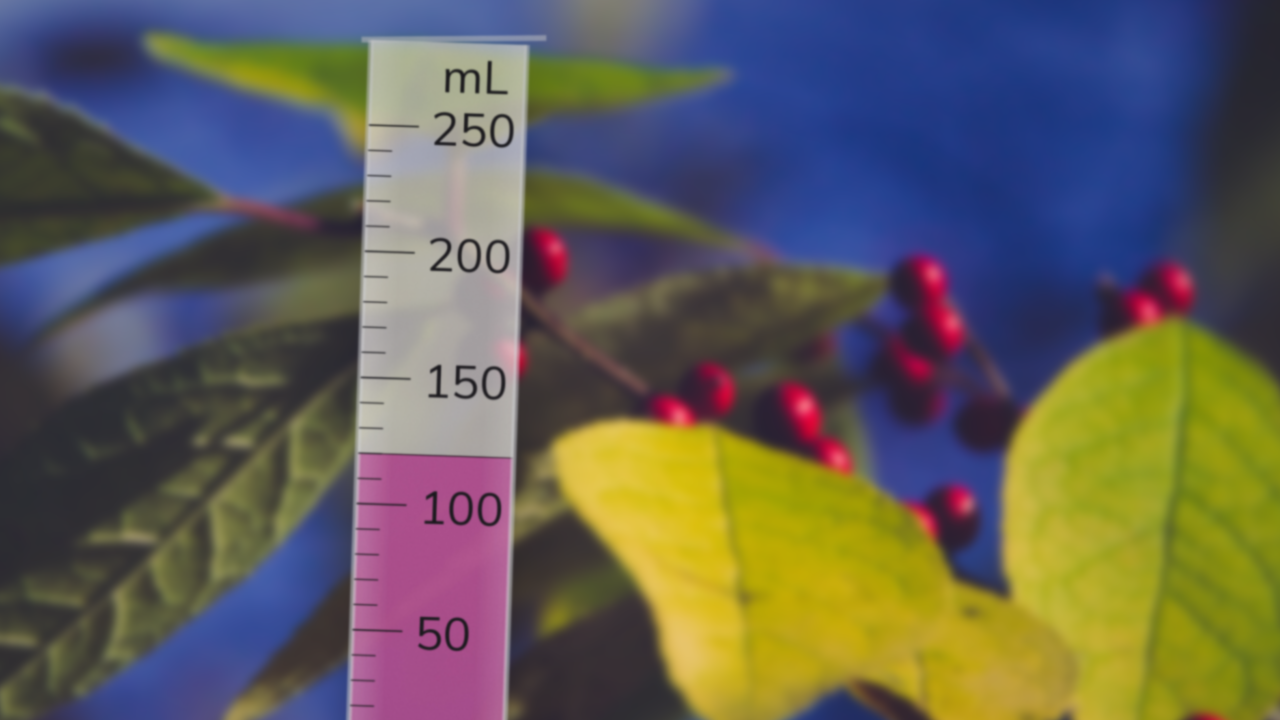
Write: **120** mL
